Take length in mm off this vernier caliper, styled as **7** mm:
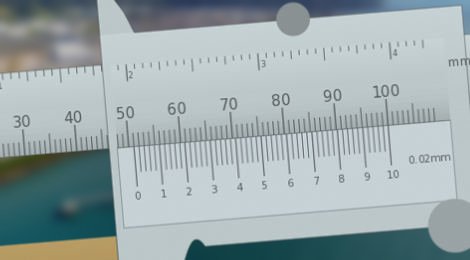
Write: **51.0** mm
